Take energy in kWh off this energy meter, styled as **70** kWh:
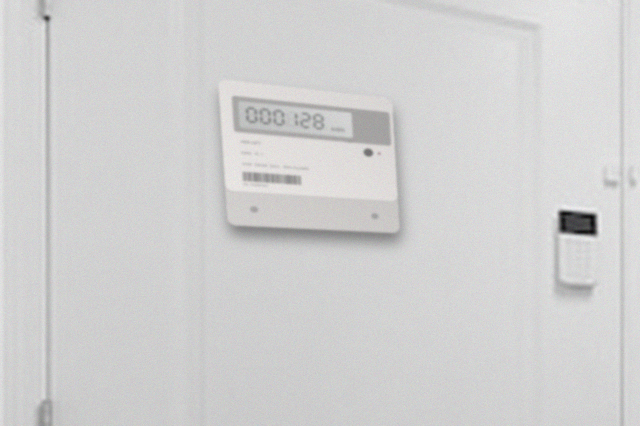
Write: **128** kWh
